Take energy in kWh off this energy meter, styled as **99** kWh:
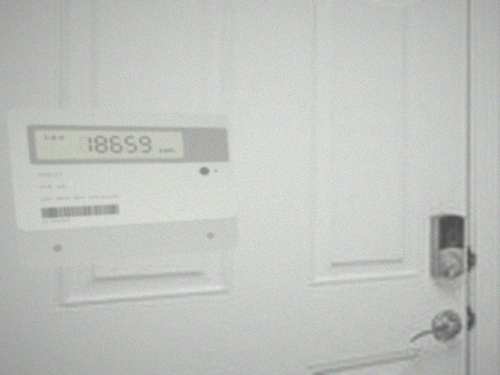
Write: **18659** kWh
